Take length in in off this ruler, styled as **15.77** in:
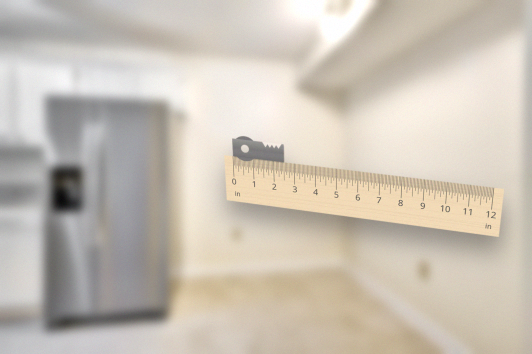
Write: **2.5** in
